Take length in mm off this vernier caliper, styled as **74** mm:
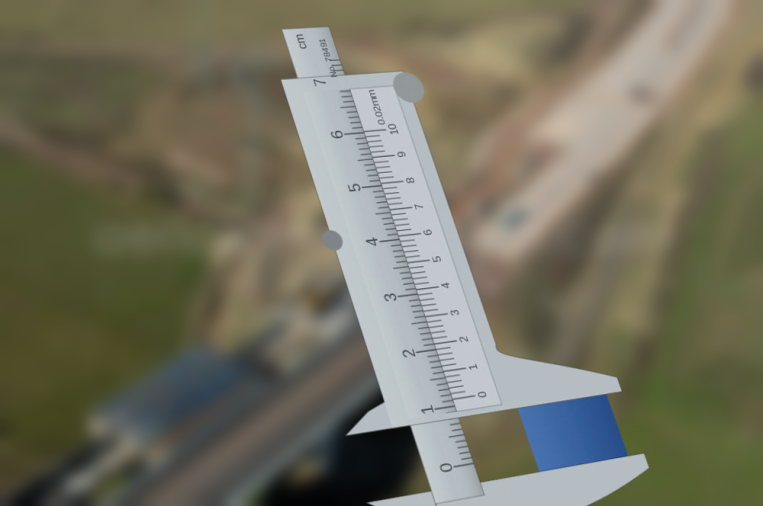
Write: **11.2** mm
